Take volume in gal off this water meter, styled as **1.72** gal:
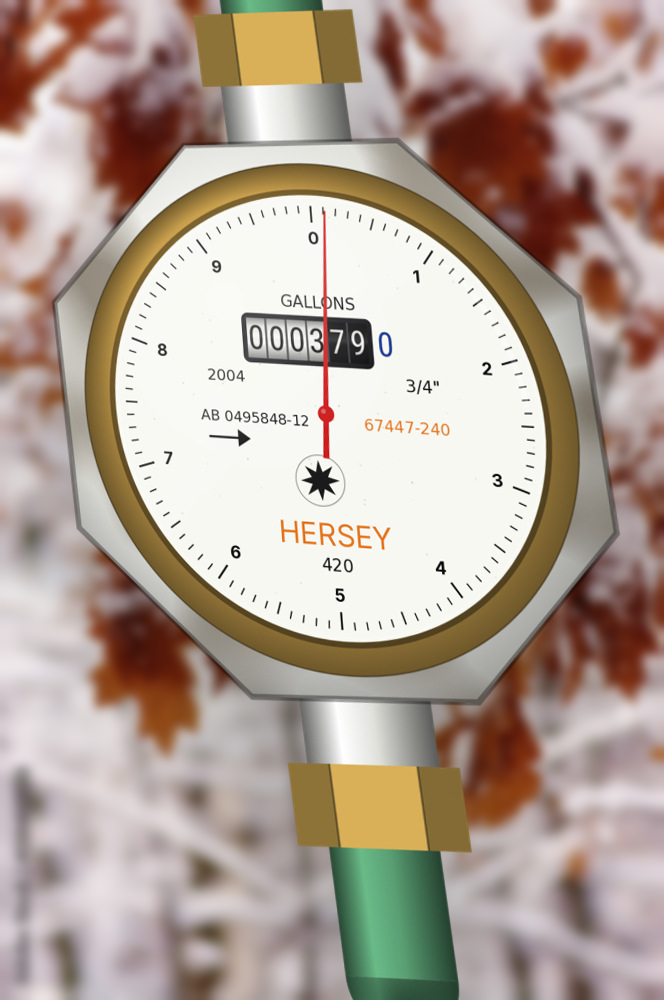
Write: **3790.1** gal
